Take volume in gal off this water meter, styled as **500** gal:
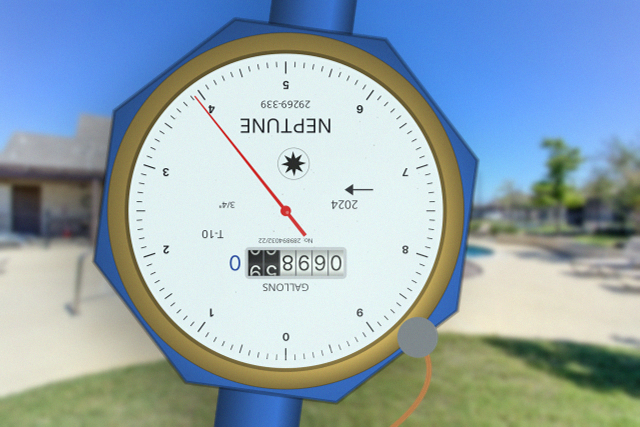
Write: **698593.9** gal
